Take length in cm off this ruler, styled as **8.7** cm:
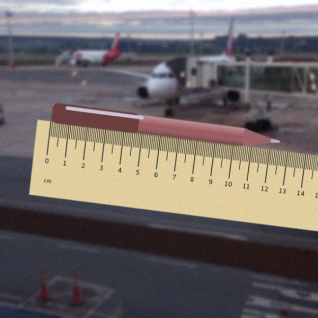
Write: **12.5** cm
